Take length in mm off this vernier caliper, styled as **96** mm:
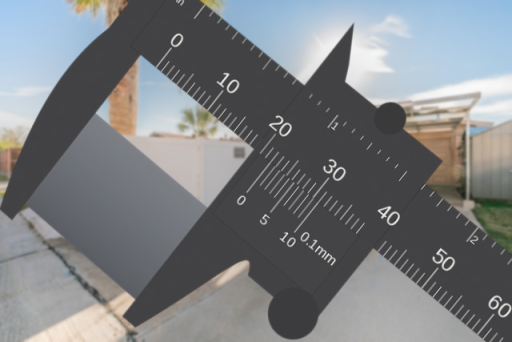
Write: **22.0** mm
